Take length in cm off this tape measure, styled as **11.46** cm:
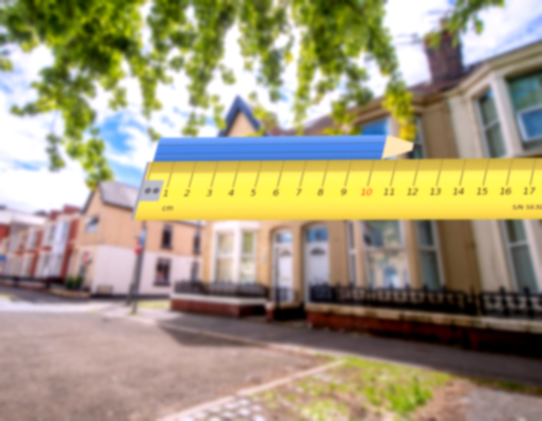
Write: **12** cm
